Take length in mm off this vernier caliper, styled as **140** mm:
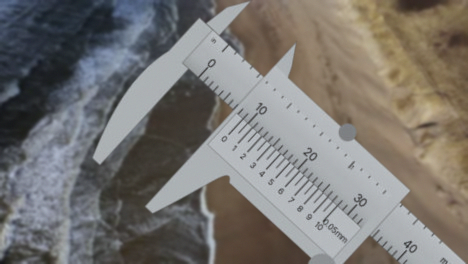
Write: **9.0** mm
